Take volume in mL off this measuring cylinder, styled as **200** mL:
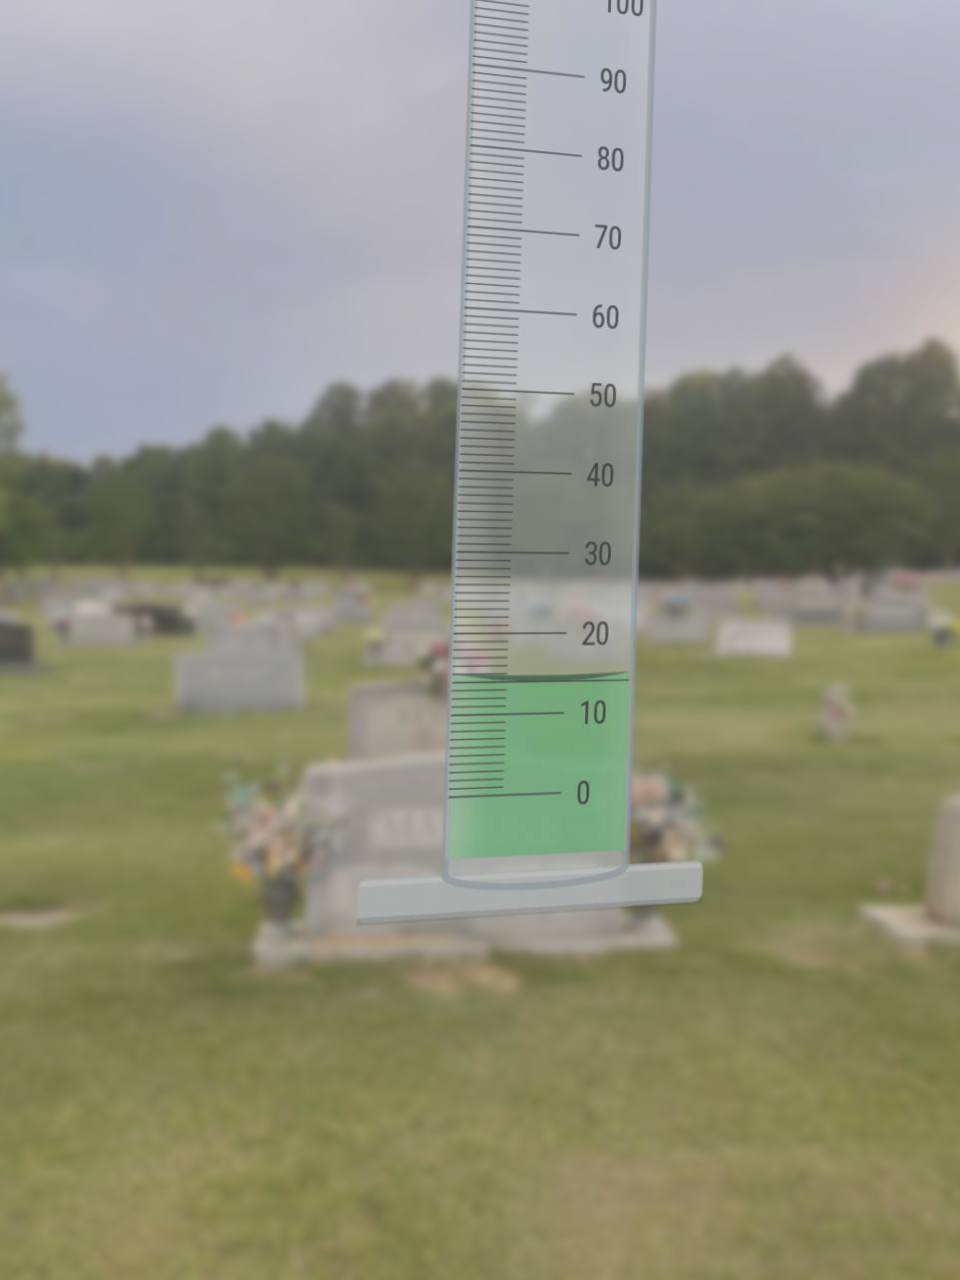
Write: **14** mL
